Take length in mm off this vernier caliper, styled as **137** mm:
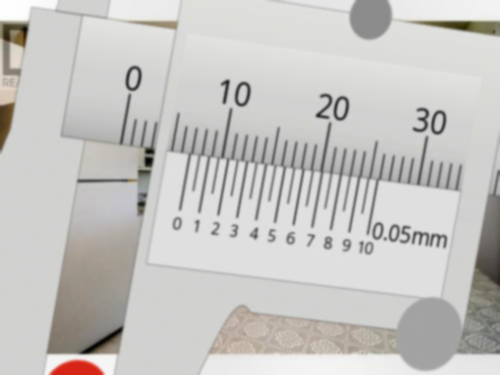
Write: **6.8** mm
